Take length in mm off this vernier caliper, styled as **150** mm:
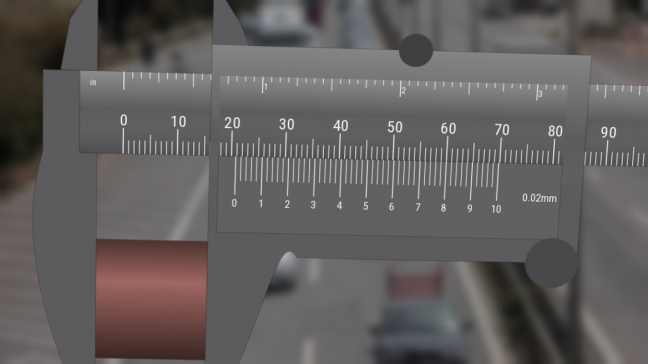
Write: **20.8** mm
